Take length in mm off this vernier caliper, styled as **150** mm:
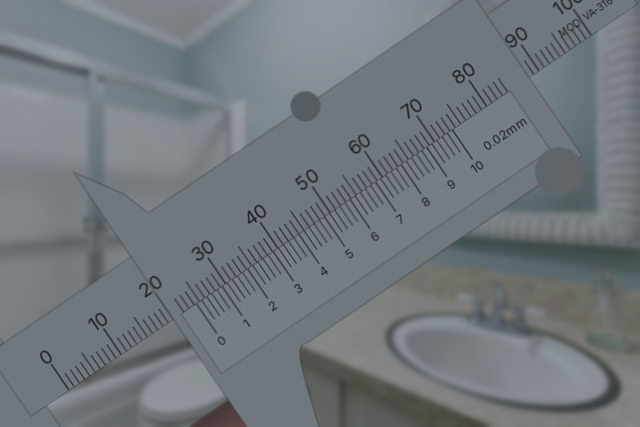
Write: **24.4** mm
